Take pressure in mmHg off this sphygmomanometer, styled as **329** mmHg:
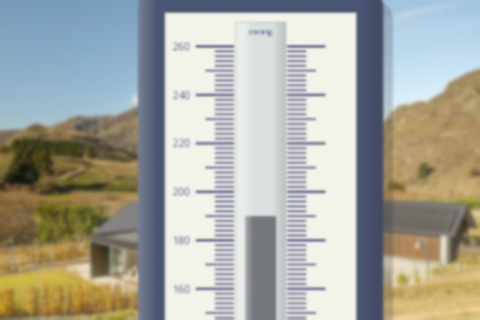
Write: **190** mmHg
